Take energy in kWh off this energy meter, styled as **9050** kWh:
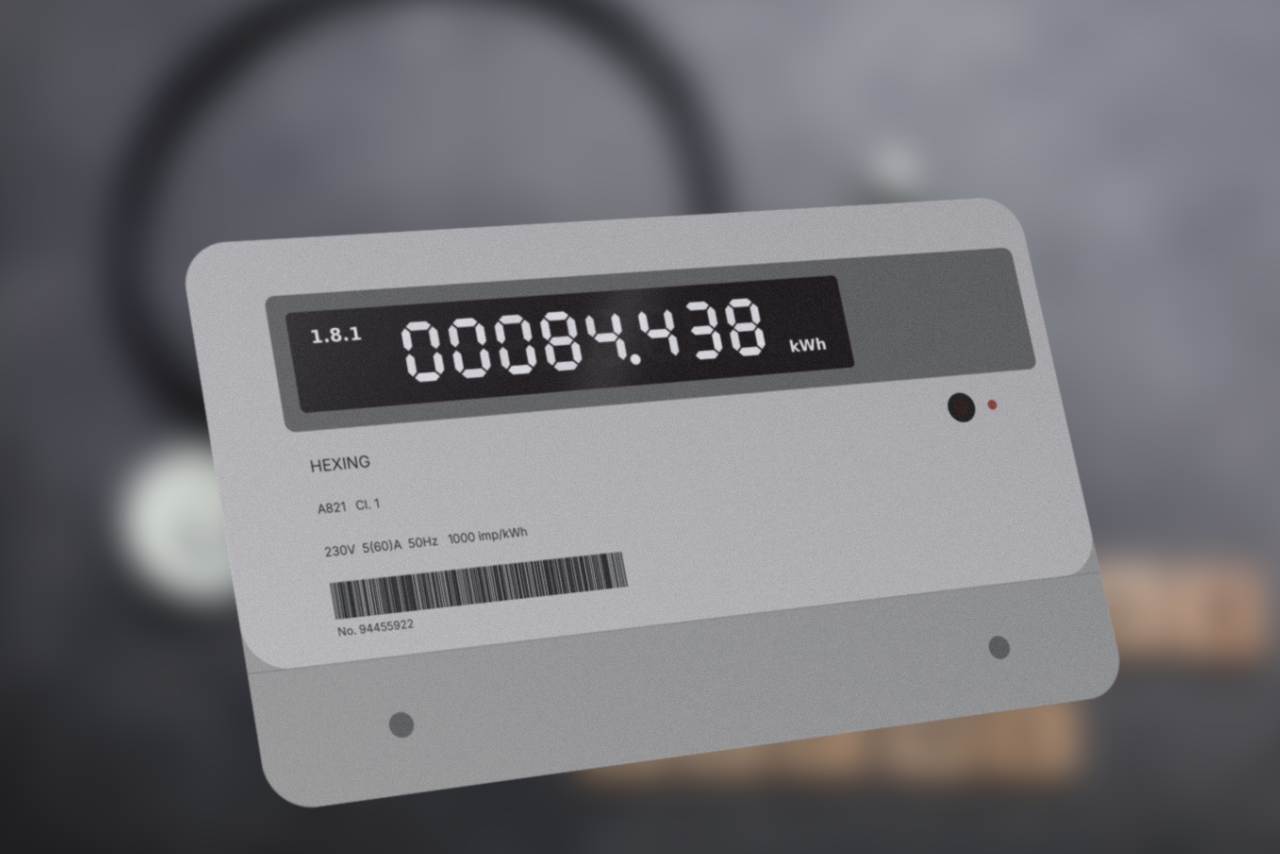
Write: **84.438** kWh
